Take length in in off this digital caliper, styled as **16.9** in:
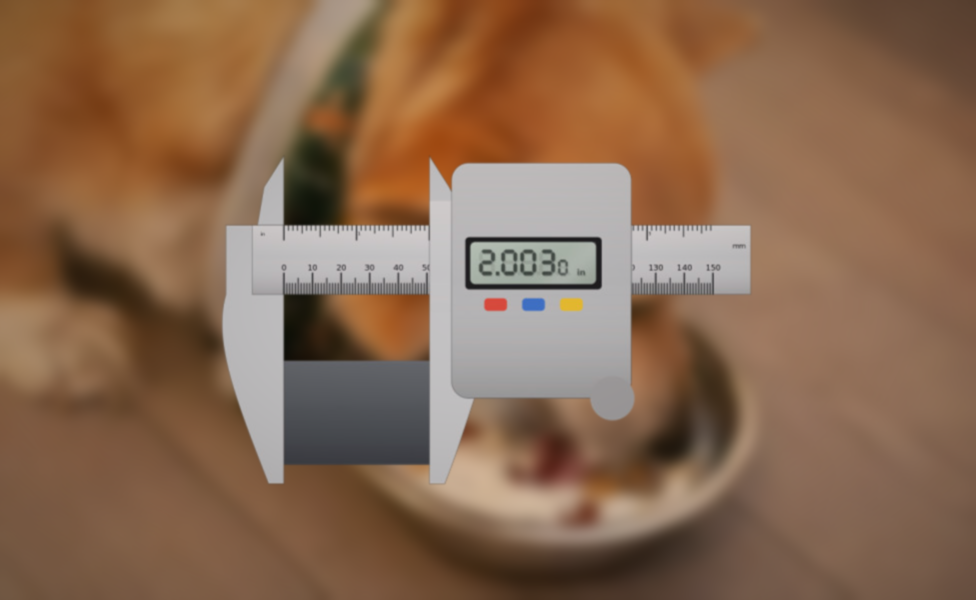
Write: **2.0030** in
